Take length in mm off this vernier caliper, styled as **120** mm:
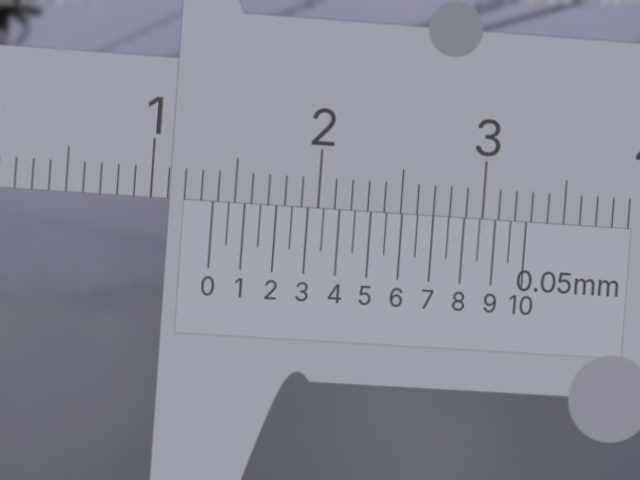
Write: **13.7** mm
